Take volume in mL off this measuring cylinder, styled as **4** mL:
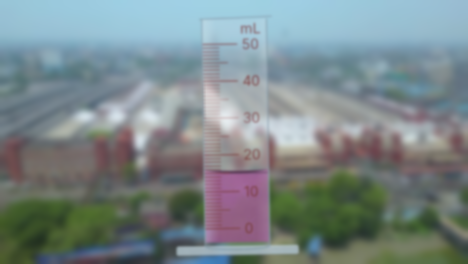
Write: **15** mL
